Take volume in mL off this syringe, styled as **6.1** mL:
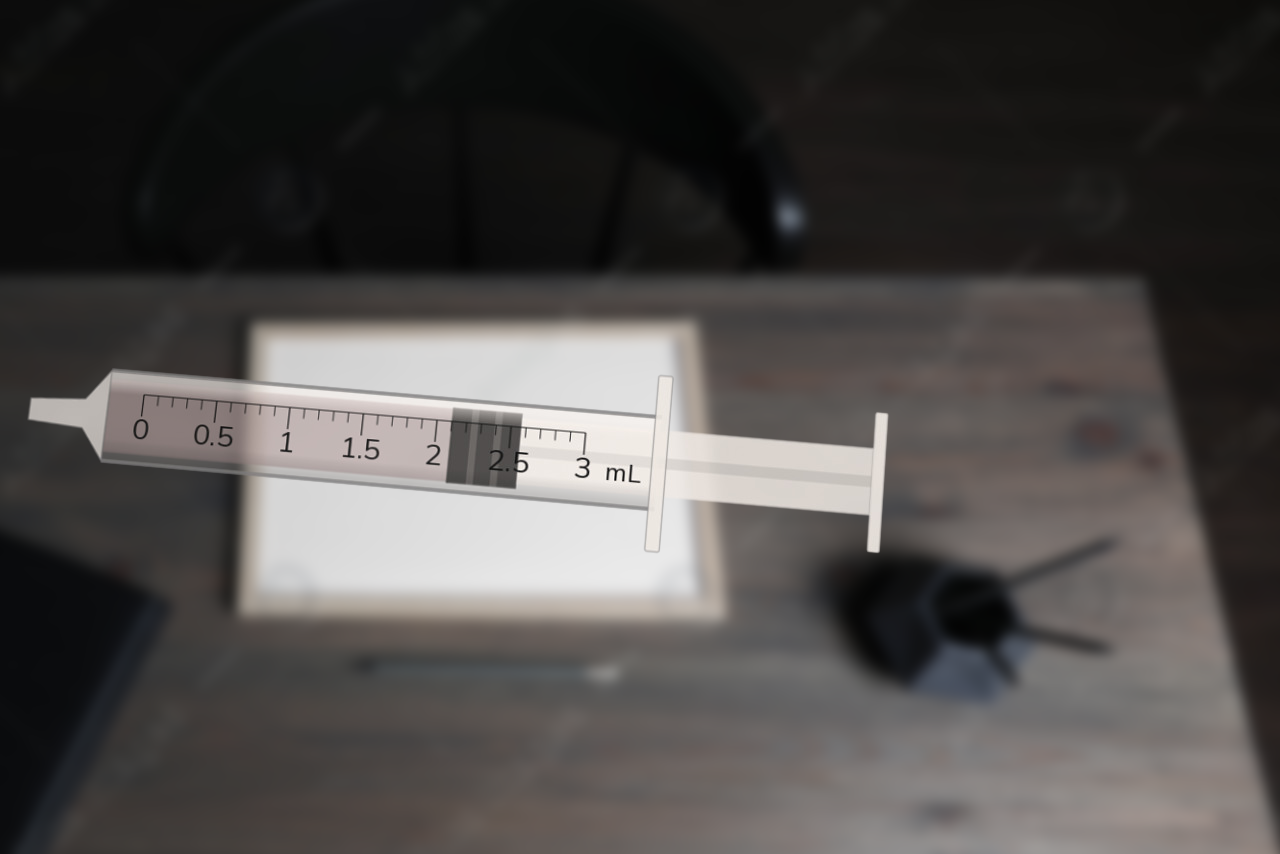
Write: **2.1** mL
